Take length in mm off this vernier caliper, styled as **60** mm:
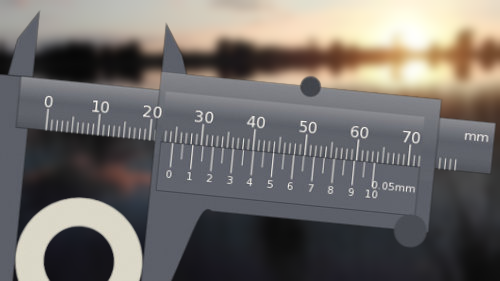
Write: **24.5** mm
